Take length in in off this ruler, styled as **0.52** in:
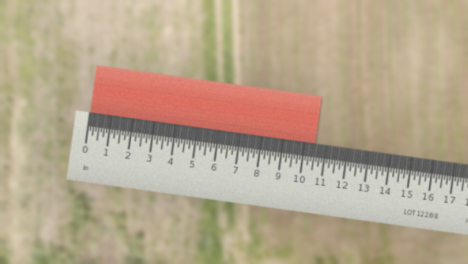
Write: **10.5** in
